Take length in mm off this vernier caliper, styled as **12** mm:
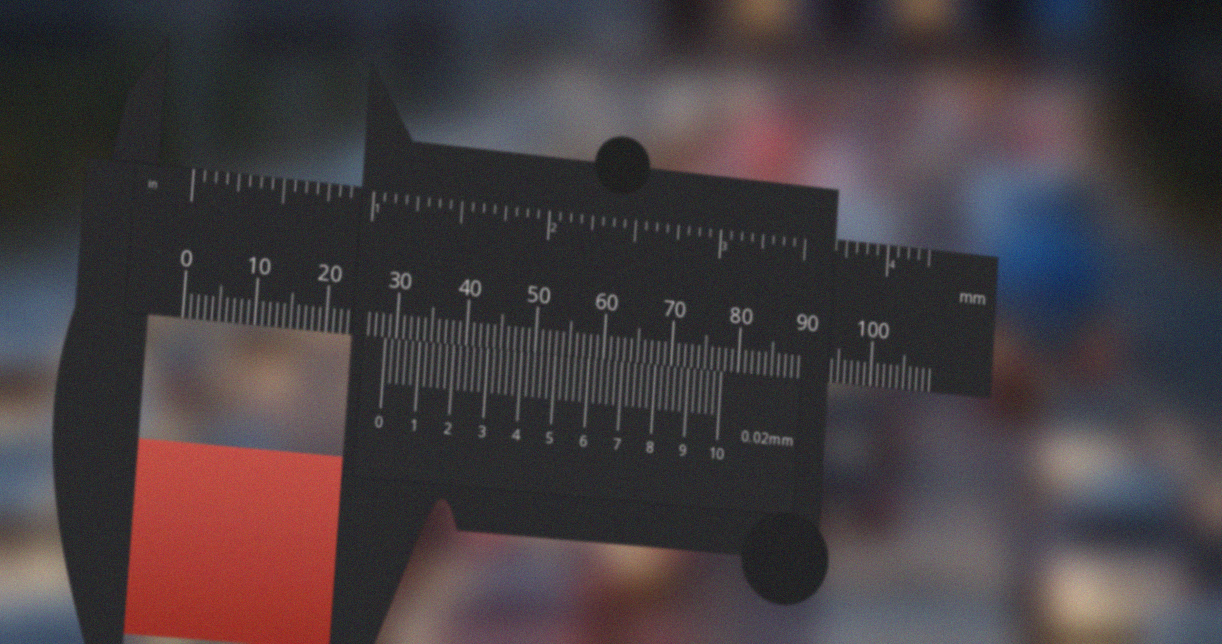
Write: **28.5** mm
